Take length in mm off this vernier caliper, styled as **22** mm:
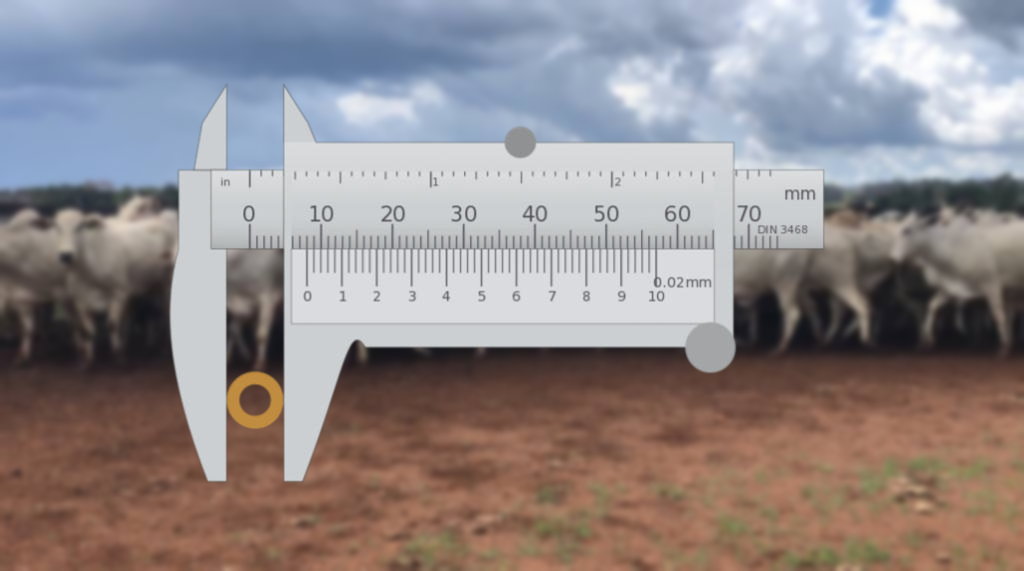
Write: **8.0** mm
